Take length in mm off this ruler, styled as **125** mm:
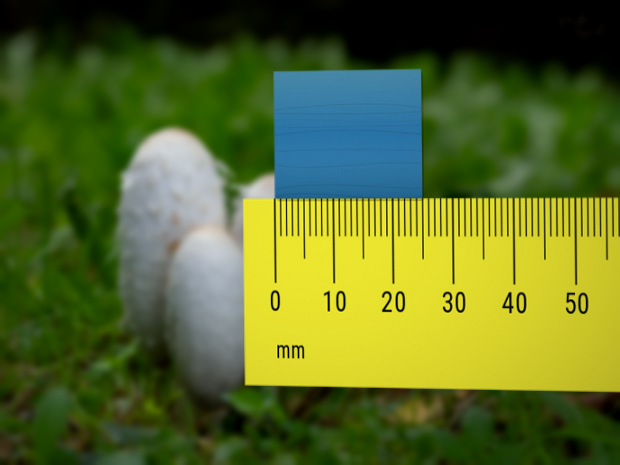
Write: **25** mm
